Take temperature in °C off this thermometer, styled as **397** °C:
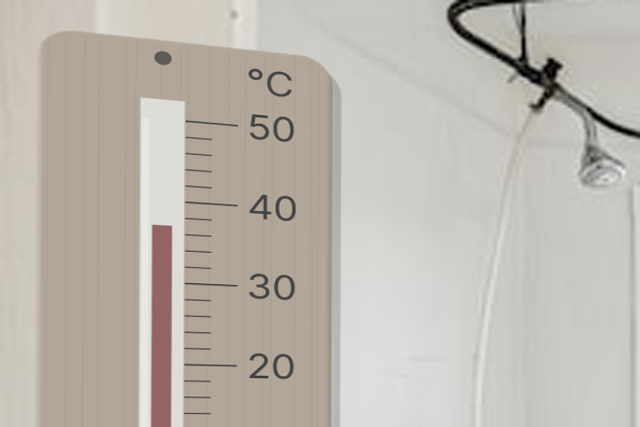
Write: **37** °C
